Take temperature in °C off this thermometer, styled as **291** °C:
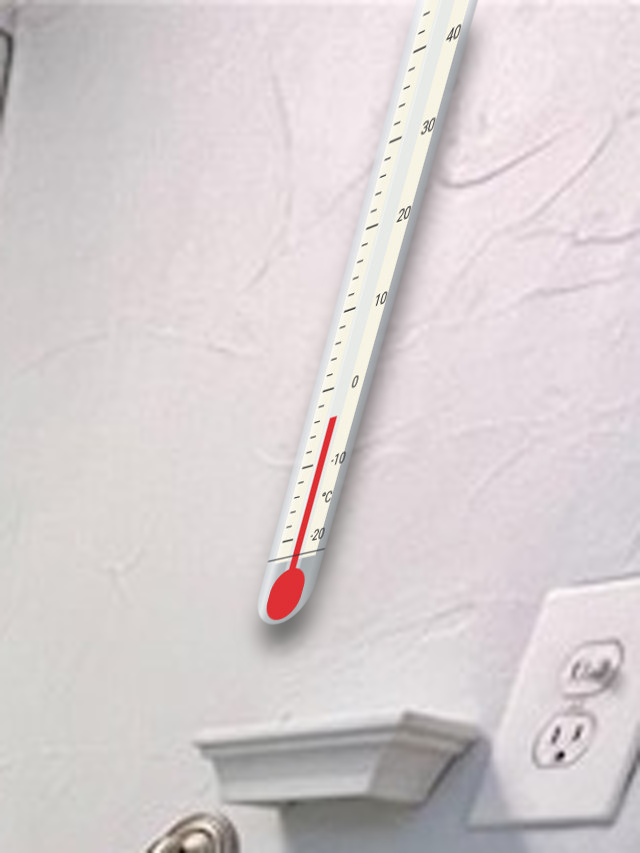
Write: **-4** °C
